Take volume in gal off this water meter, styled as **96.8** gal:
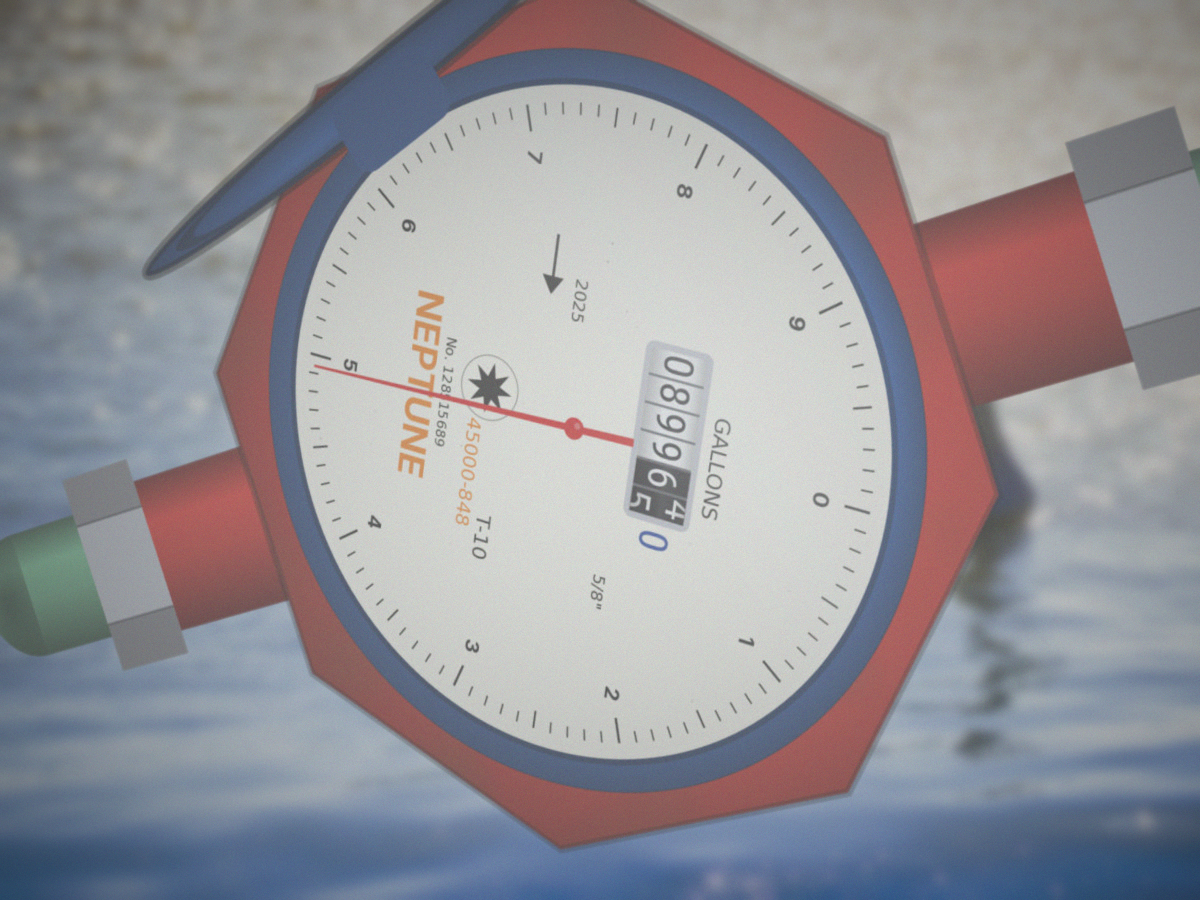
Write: **899644.9** gal
